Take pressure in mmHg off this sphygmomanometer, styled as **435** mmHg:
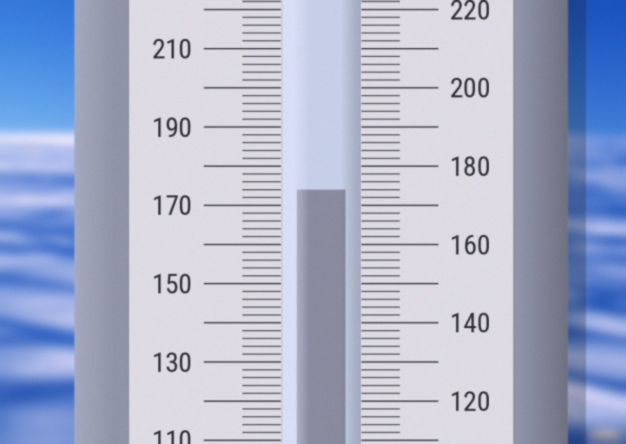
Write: **174** mmHg
